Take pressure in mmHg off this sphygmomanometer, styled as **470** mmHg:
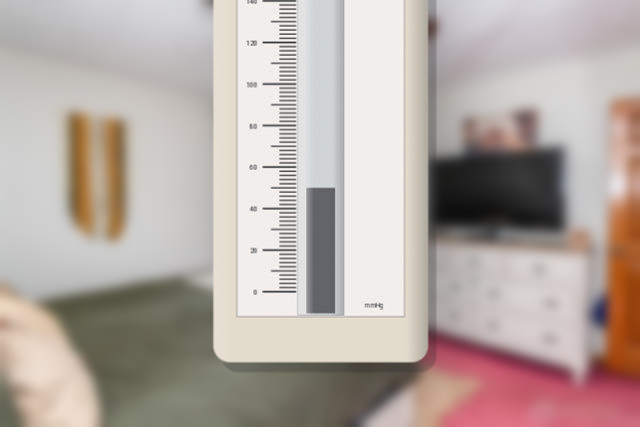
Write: **50** mmHg
